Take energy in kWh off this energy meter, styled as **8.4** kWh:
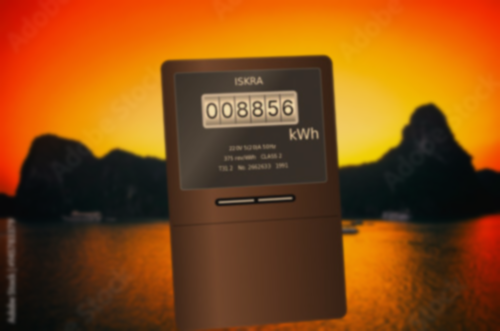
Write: **8856** kWh
